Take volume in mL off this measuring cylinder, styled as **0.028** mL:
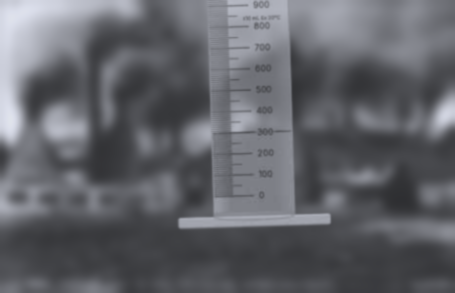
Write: **300** mL
